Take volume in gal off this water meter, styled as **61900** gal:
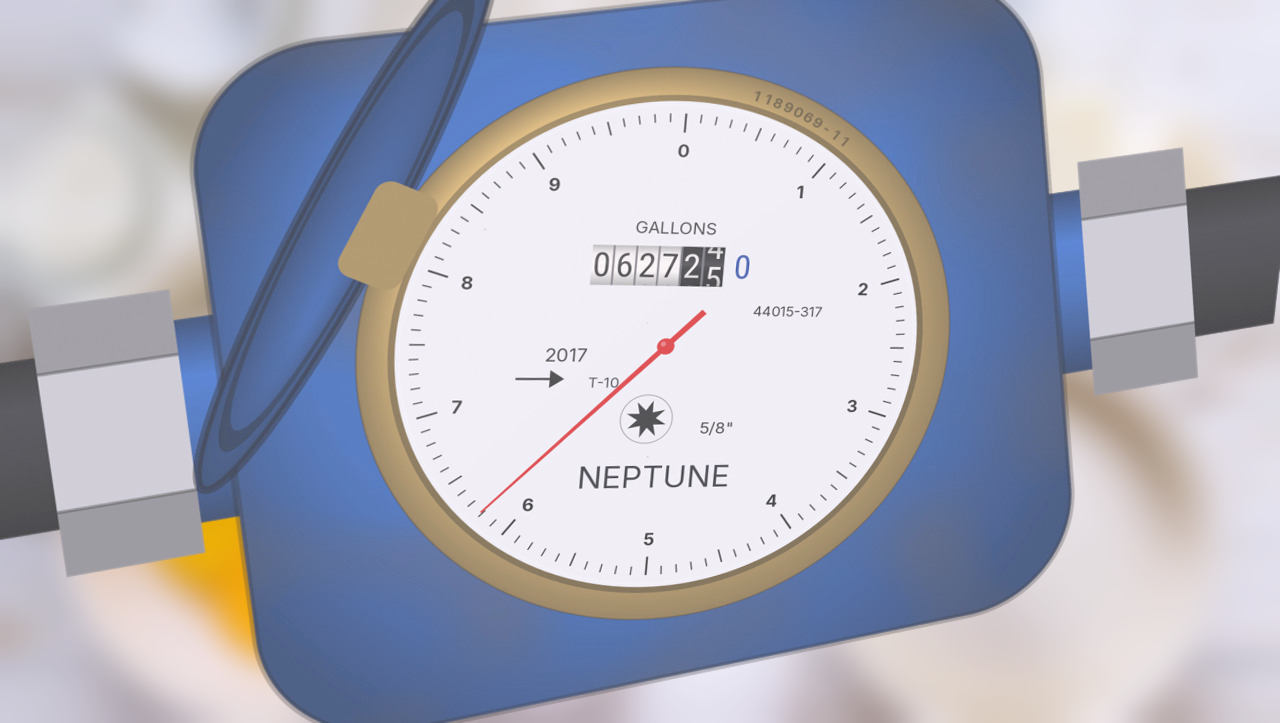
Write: **627246.2** gal
